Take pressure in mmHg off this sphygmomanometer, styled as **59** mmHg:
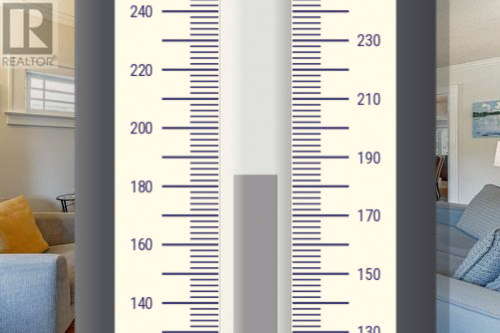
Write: **184** mmHg
